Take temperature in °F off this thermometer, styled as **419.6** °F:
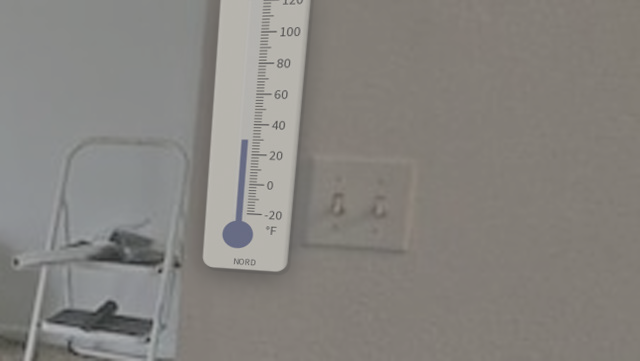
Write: **30** °F
